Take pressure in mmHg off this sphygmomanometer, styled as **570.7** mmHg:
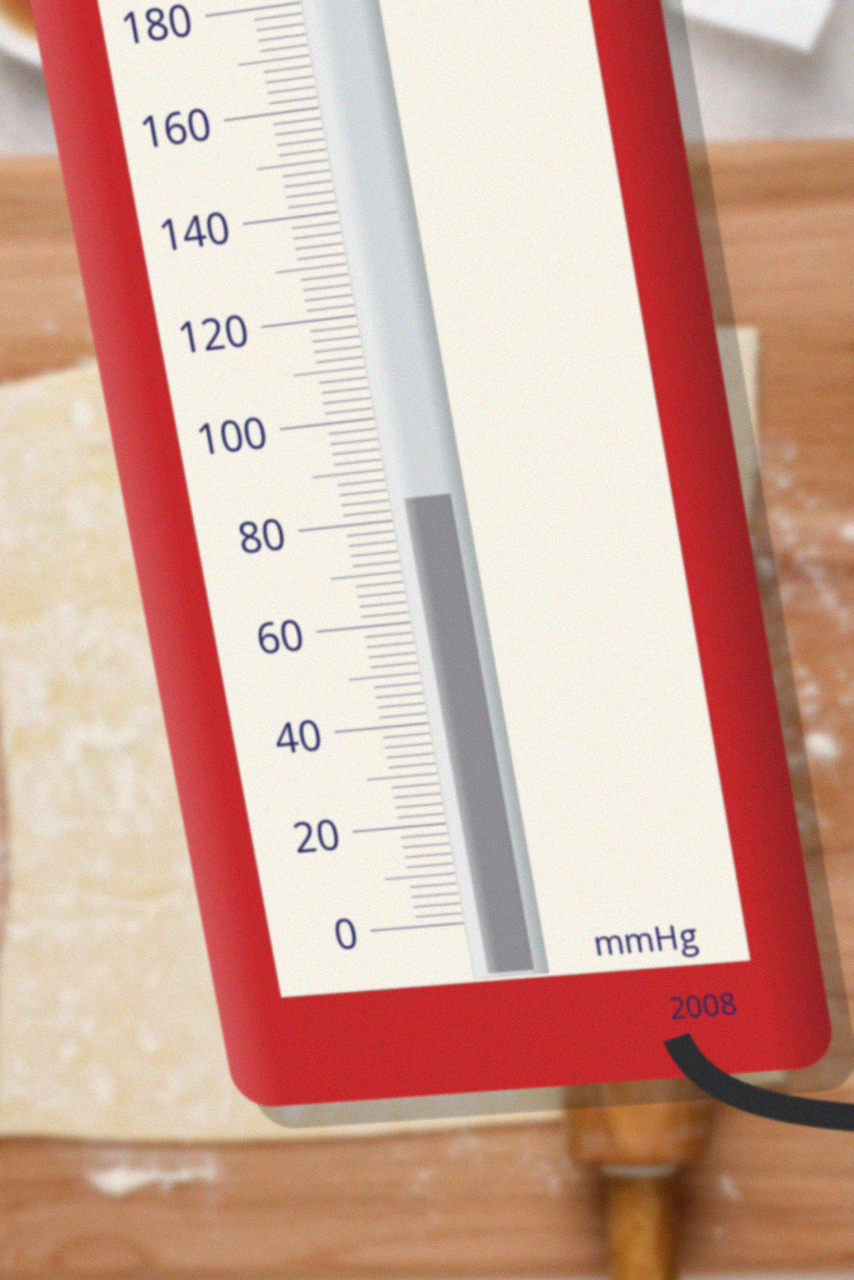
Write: **84** mmHg
